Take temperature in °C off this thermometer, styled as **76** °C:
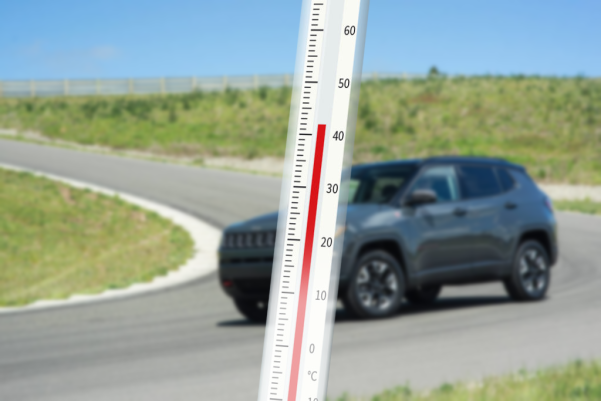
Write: **42** °C
